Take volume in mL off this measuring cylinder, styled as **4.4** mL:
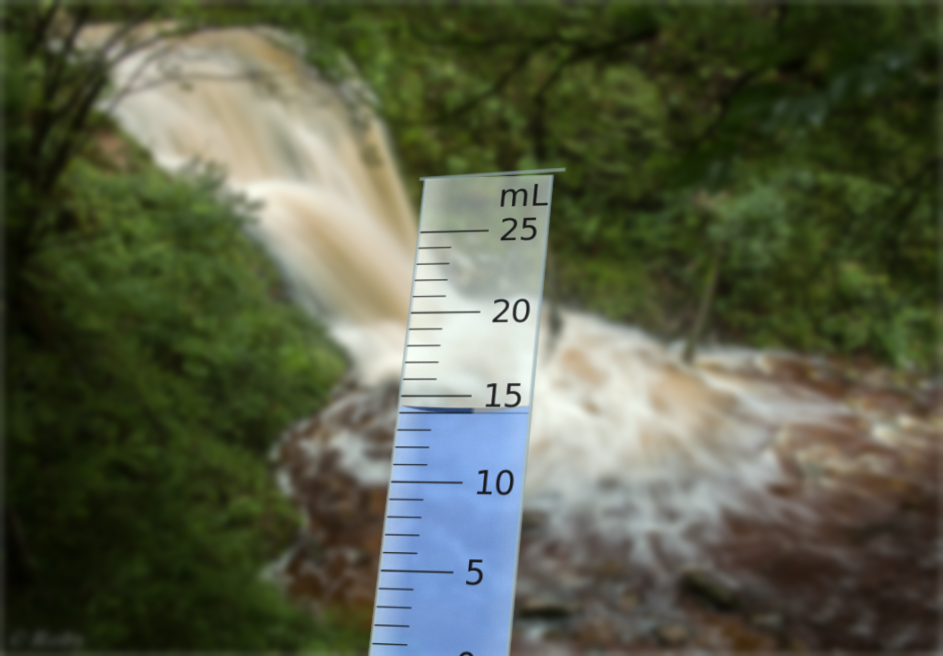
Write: **14** mL
